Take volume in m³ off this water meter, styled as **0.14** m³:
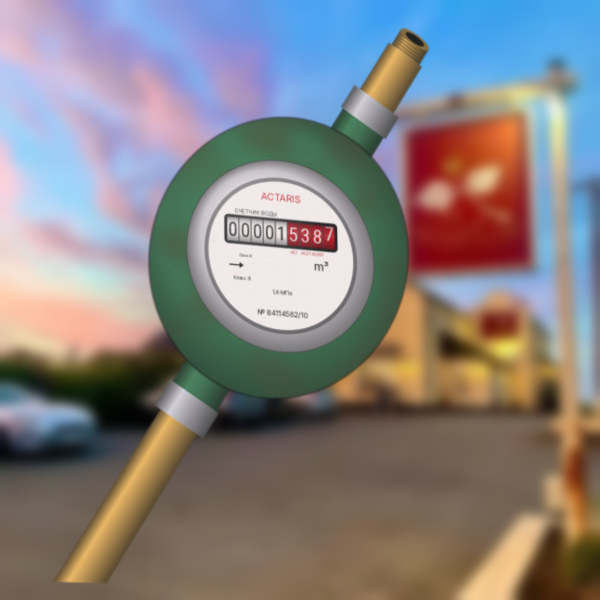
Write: **1.5387** m³
